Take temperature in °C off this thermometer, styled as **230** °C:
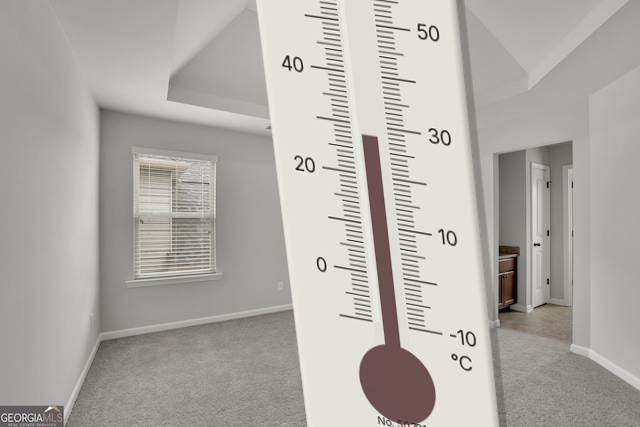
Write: **28** °C
